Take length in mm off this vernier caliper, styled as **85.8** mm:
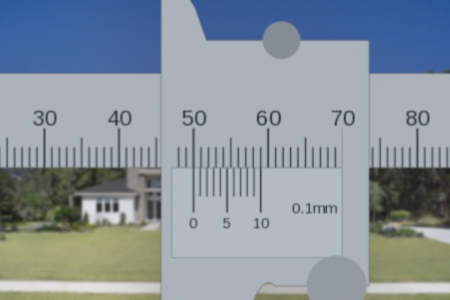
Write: **50.0** mm
